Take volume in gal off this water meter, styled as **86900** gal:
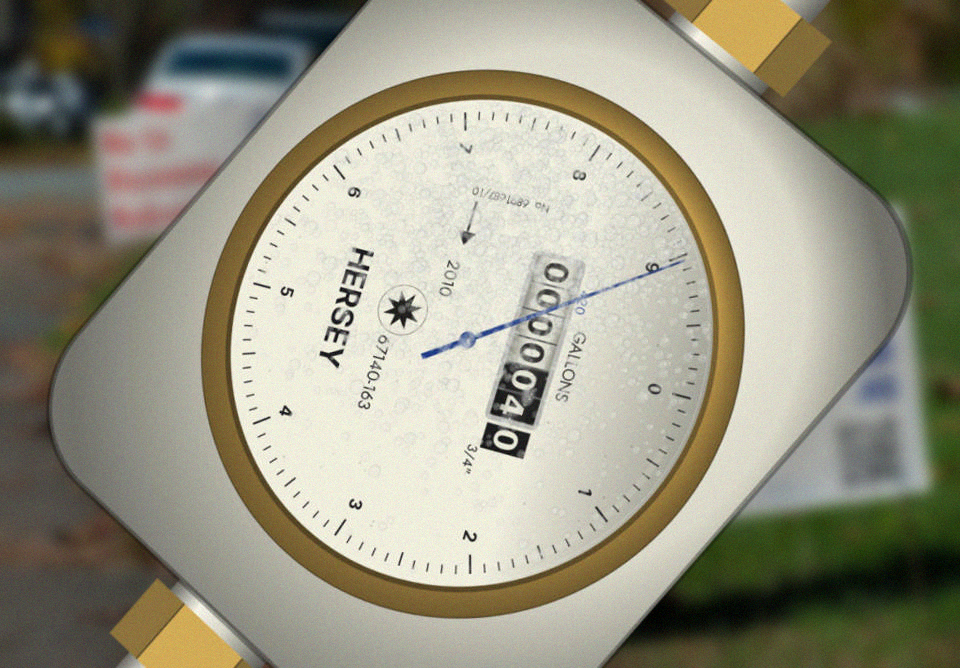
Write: **39.0** gal
